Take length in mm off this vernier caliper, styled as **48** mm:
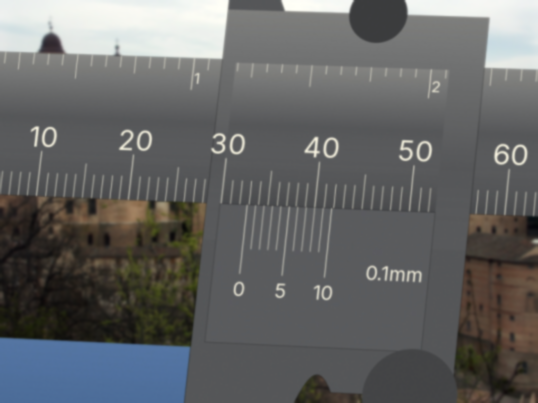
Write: **32.8** mm
